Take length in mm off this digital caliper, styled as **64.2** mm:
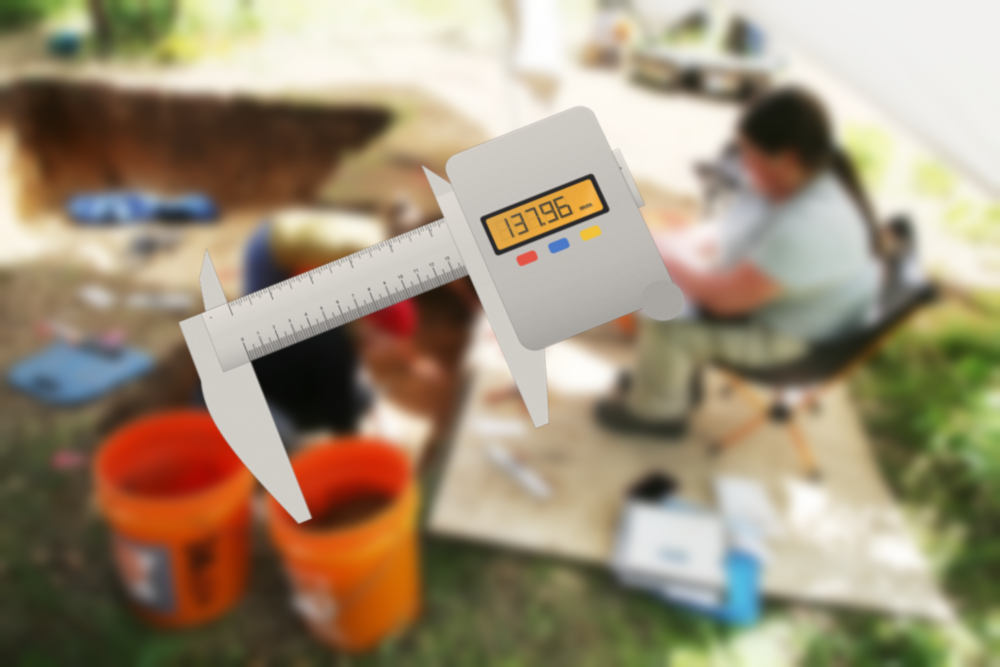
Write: **137.96** mm
